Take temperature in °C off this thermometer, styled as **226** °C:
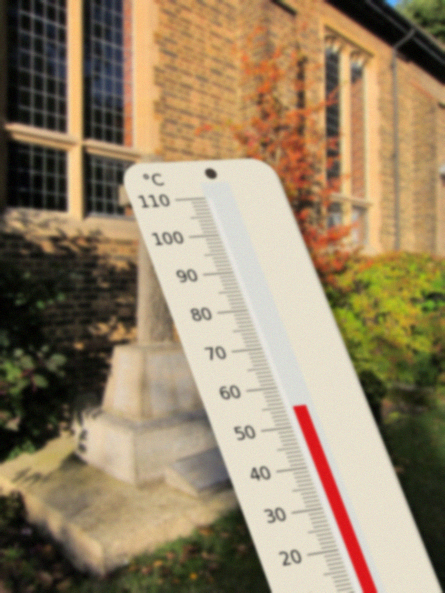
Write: **55** °C
